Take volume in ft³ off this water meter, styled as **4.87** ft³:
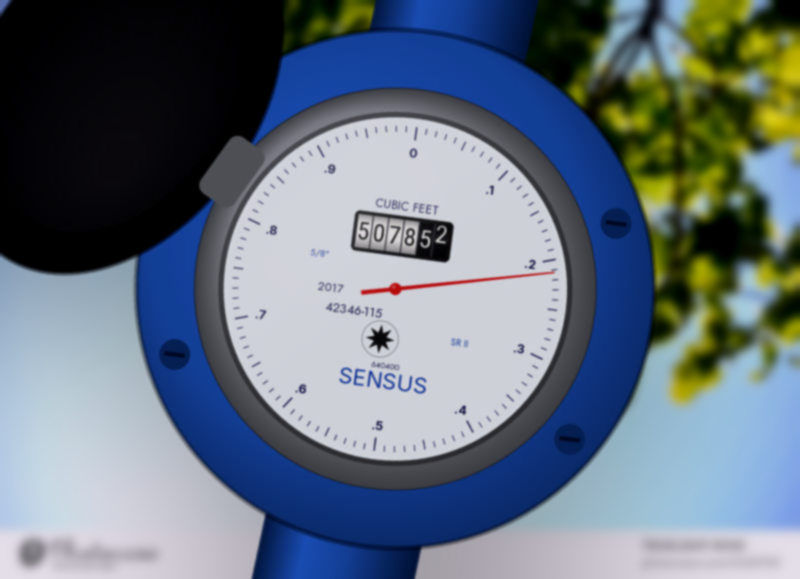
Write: **507852.21** ft³
